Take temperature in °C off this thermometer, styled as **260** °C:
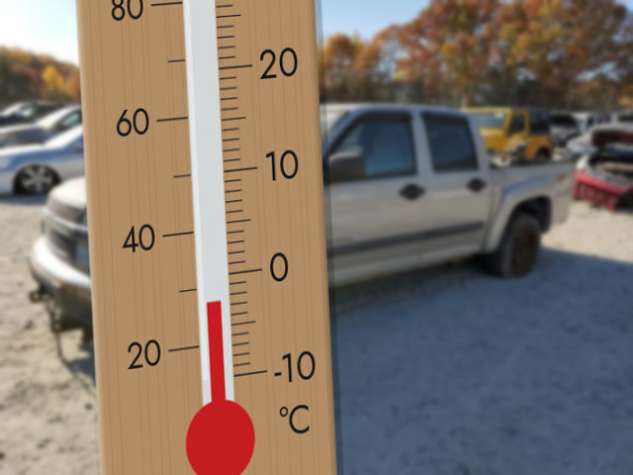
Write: **-2.5** °C
